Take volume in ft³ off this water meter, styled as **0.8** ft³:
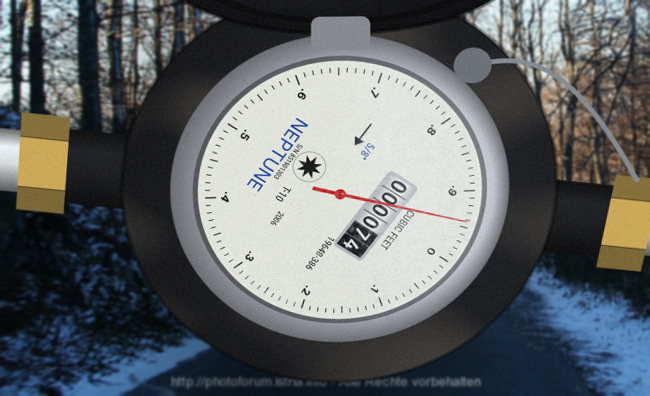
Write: **73.94** ft³
